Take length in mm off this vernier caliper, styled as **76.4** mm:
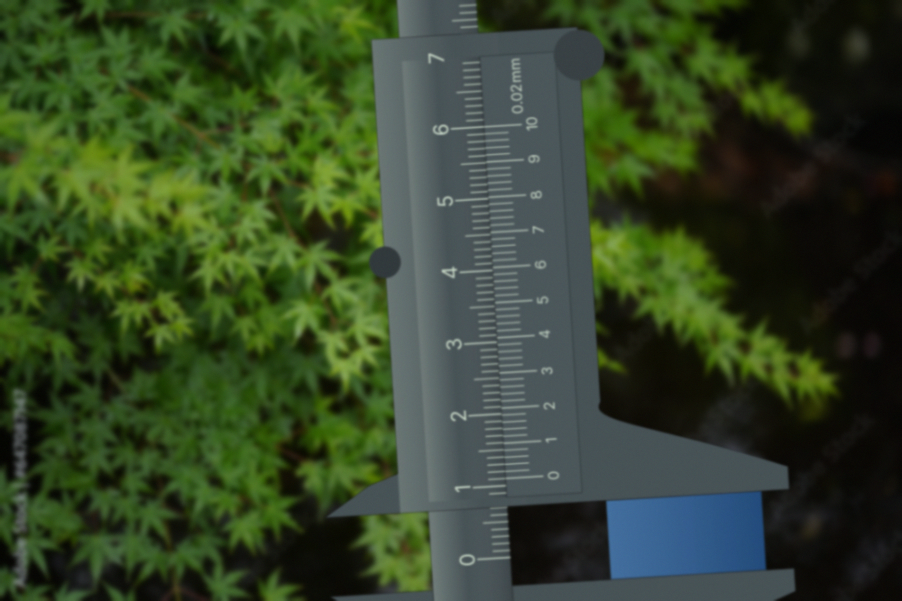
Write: **11.0** mm
